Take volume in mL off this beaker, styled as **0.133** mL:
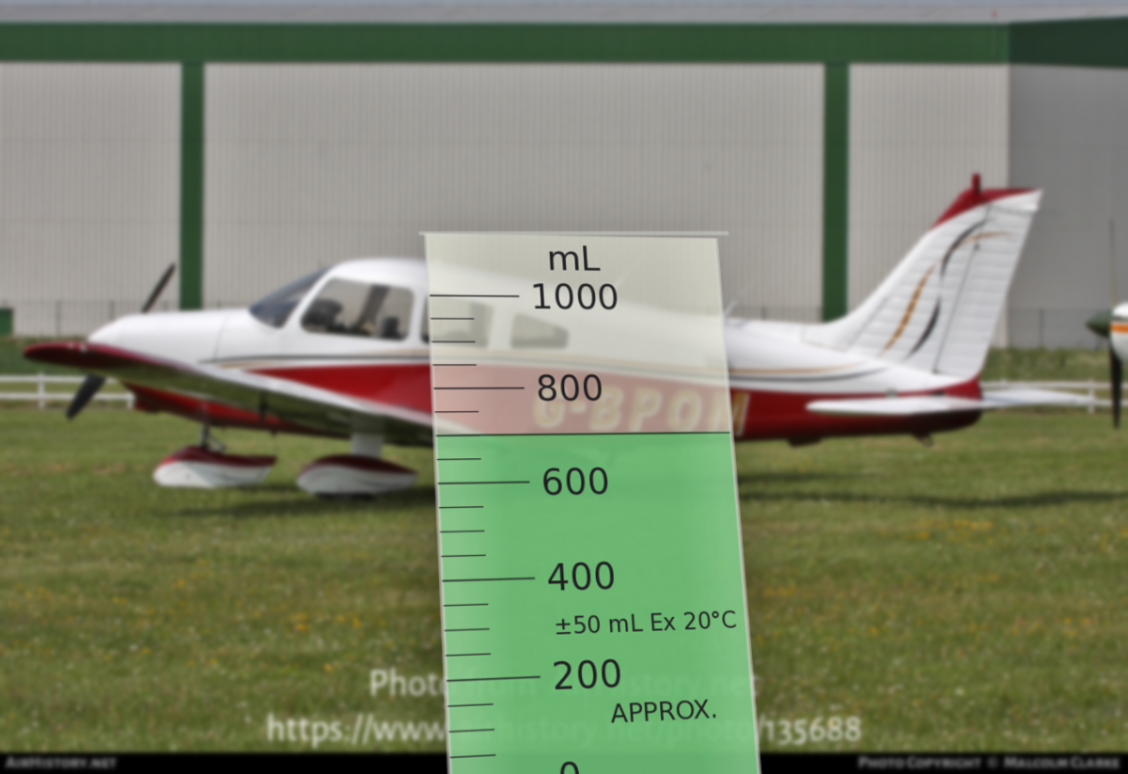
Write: **700** mL
